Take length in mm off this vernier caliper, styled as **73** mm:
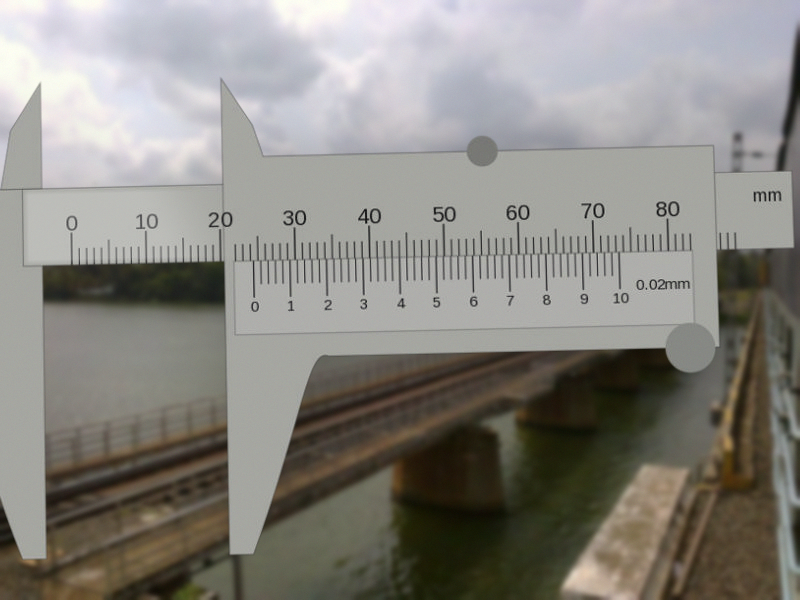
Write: **24.4** mm
